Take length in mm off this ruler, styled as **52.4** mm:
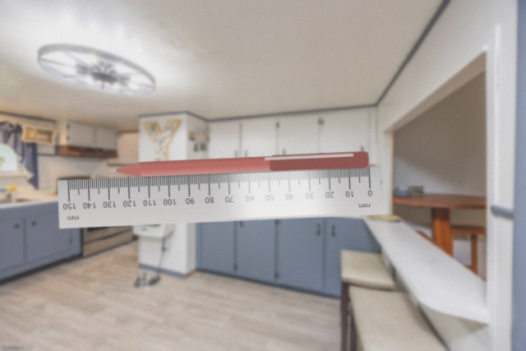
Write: **130** mm
